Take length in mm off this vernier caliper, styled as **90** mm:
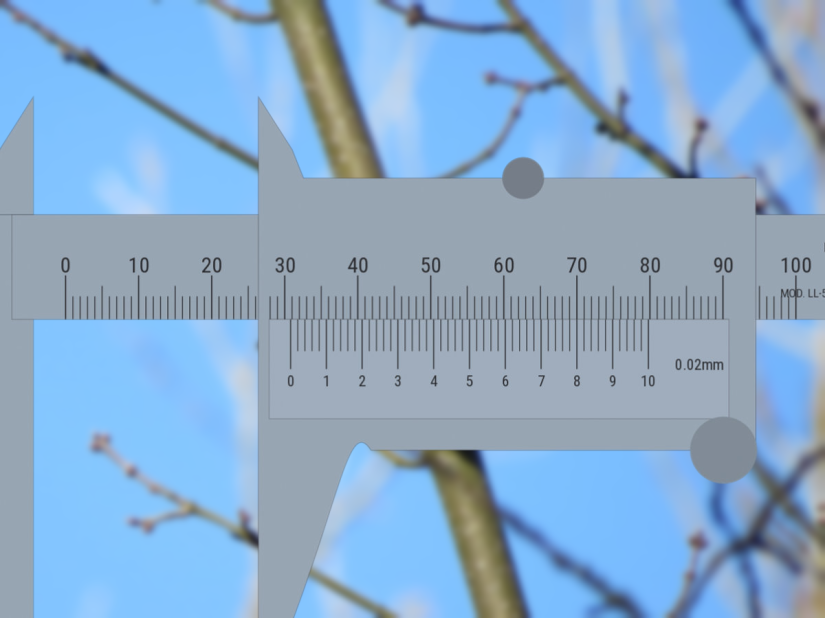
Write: **30.8** mm
